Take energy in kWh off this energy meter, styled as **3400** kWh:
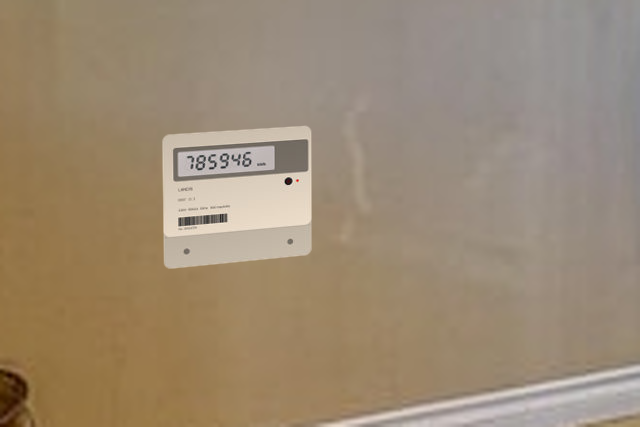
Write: **785946** kWh
